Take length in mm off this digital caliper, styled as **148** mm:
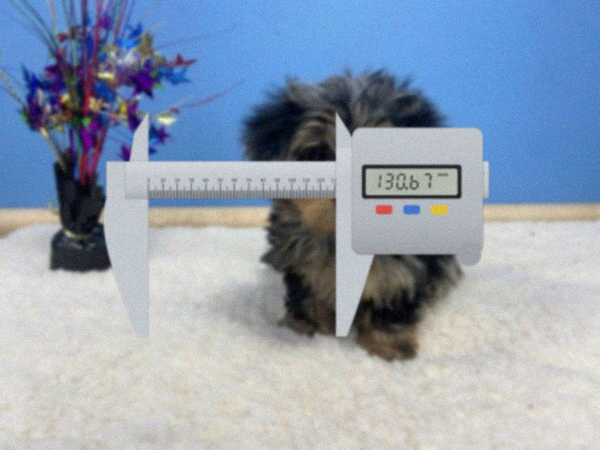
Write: **130.67** mm
